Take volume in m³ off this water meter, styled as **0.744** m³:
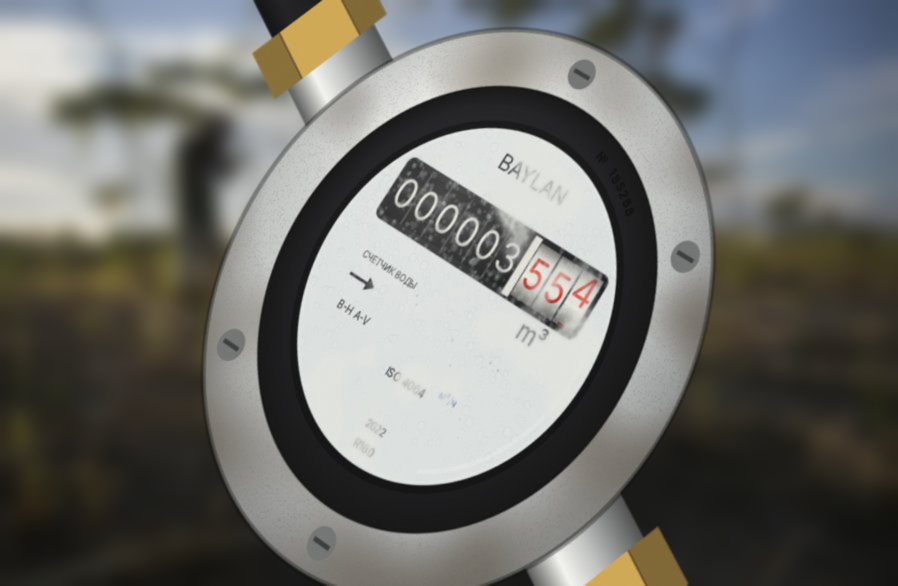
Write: **3.554** m³
